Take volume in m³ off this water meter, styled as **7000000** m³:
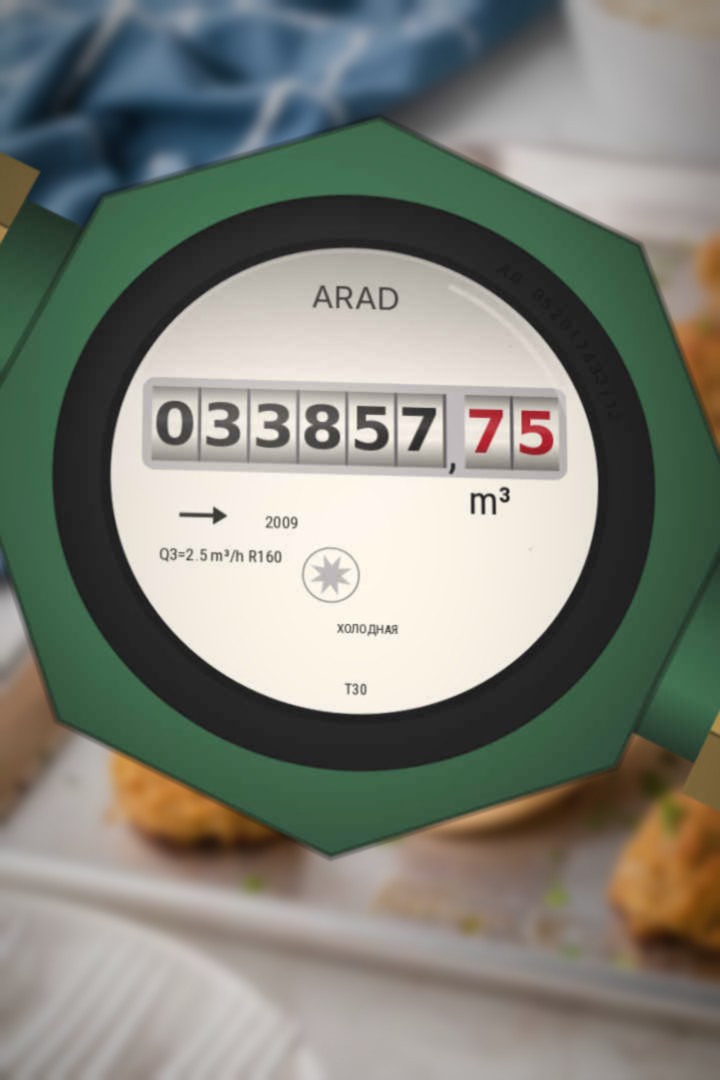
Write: **33857.75** m³
